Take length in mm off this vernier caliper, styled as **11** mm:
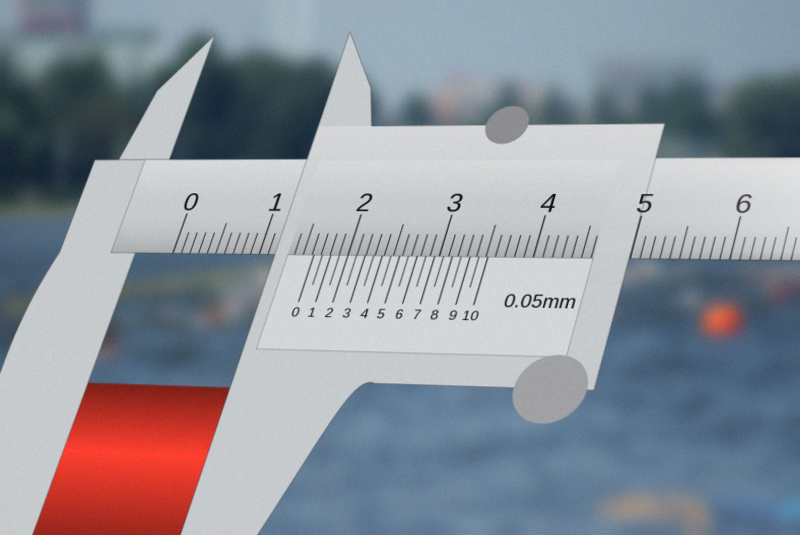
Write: **16.2** mm
